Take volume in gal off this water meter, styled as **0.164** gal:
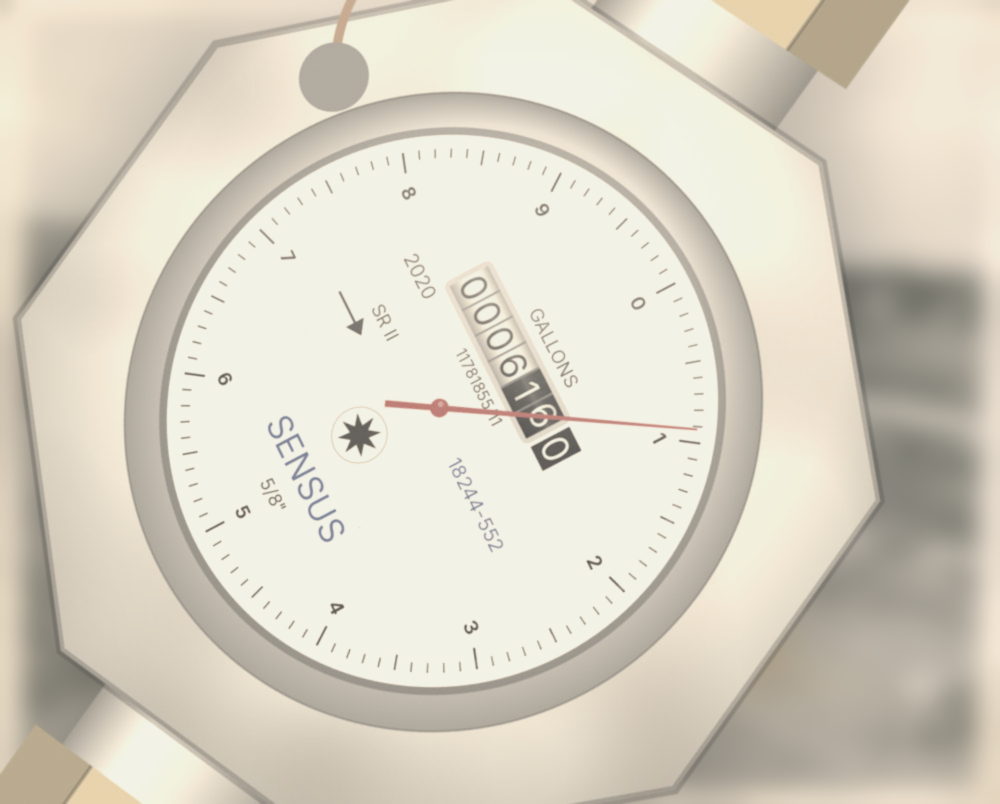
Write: **6160.9** gal
